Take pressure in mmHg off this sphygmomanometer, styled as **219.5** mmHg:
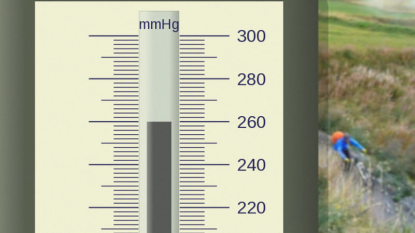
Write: **260** mmHg
